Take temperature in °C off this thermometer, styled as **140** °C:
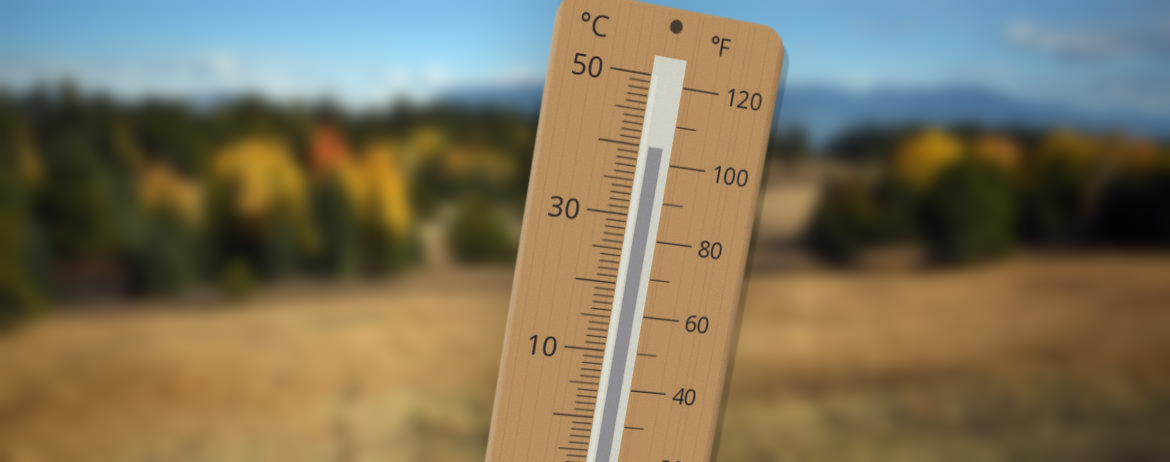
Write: **40** °C
